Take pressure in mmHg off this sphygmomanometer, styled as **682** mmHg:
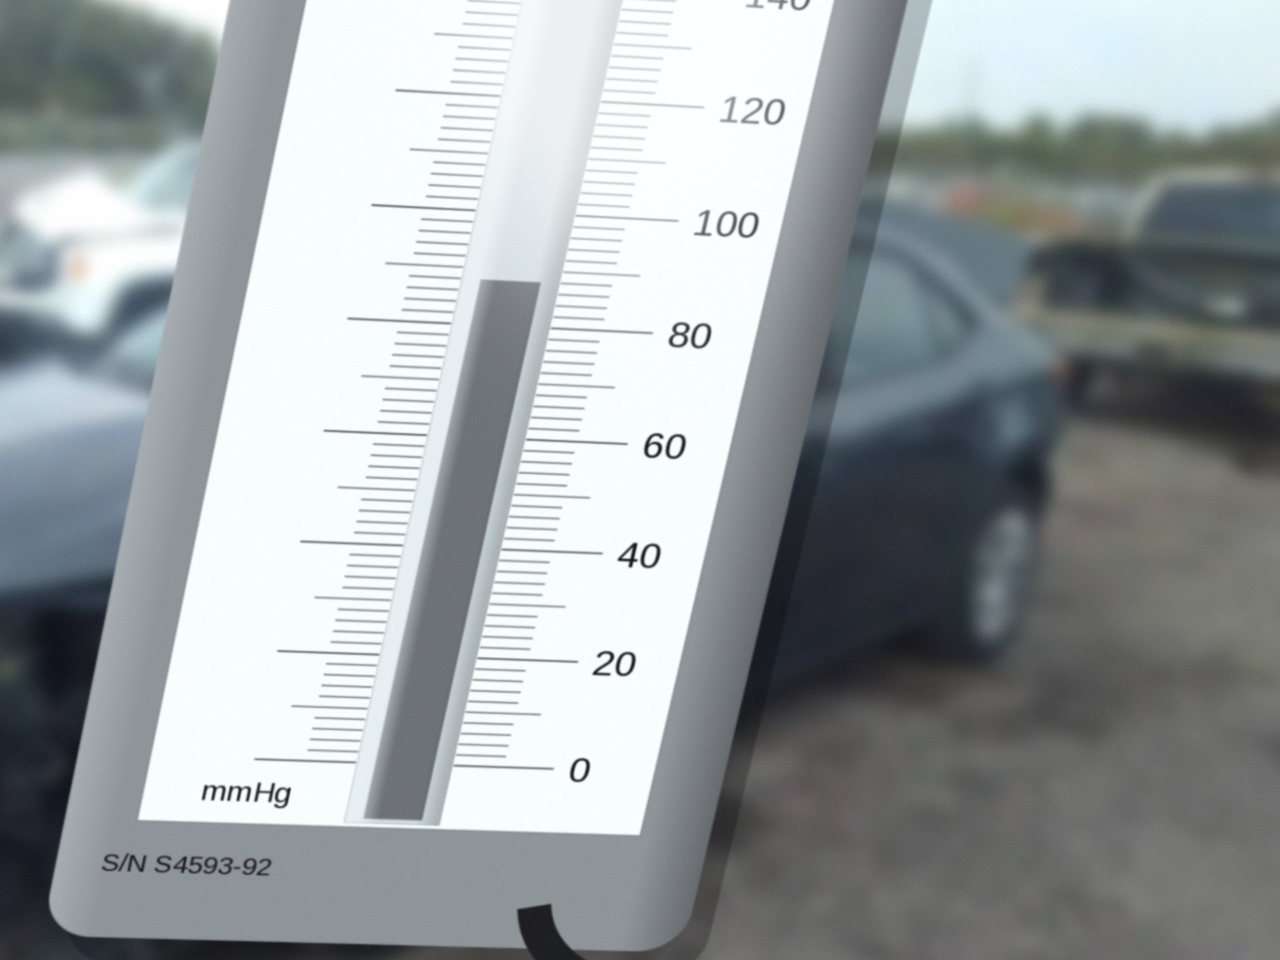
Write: **88** mmHg
